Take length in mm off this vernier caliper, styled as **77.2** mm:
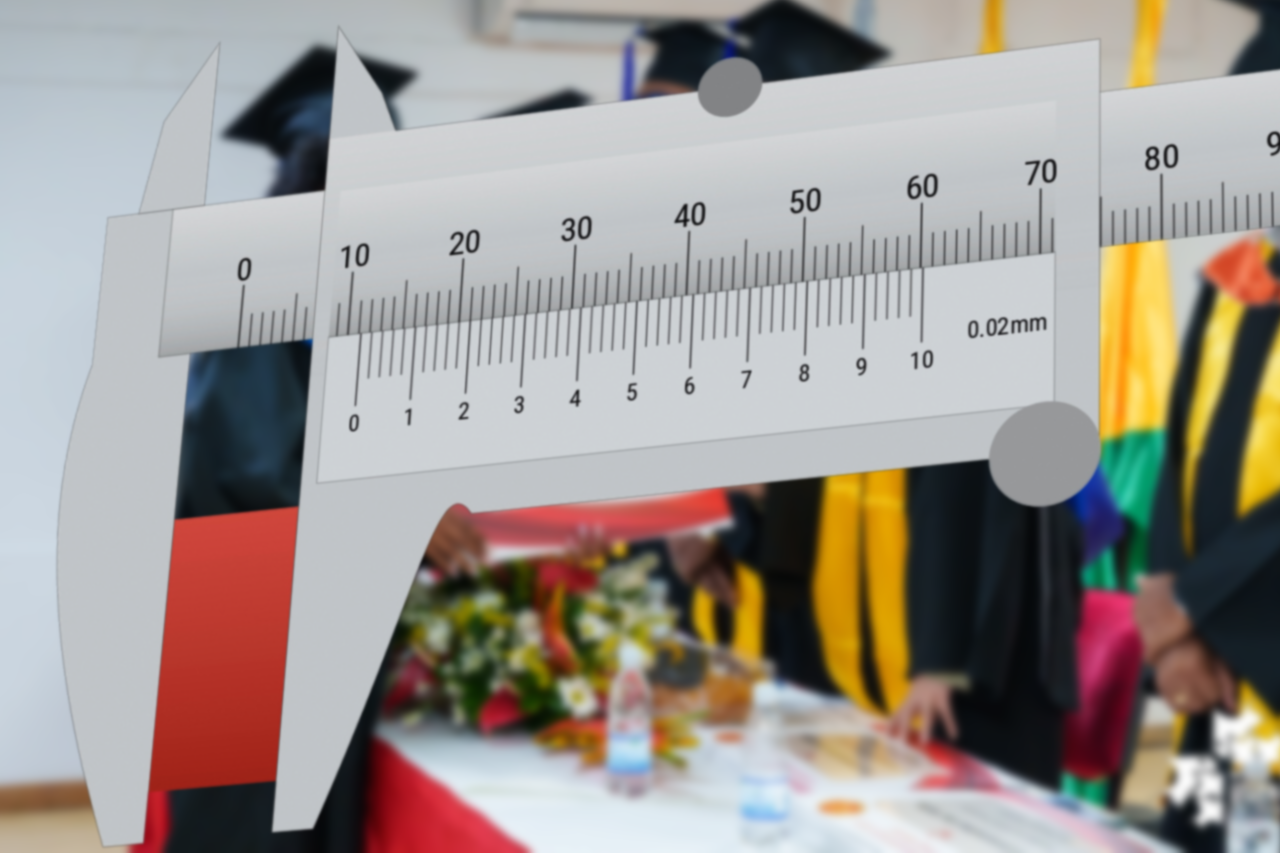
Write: **11.2** mm
